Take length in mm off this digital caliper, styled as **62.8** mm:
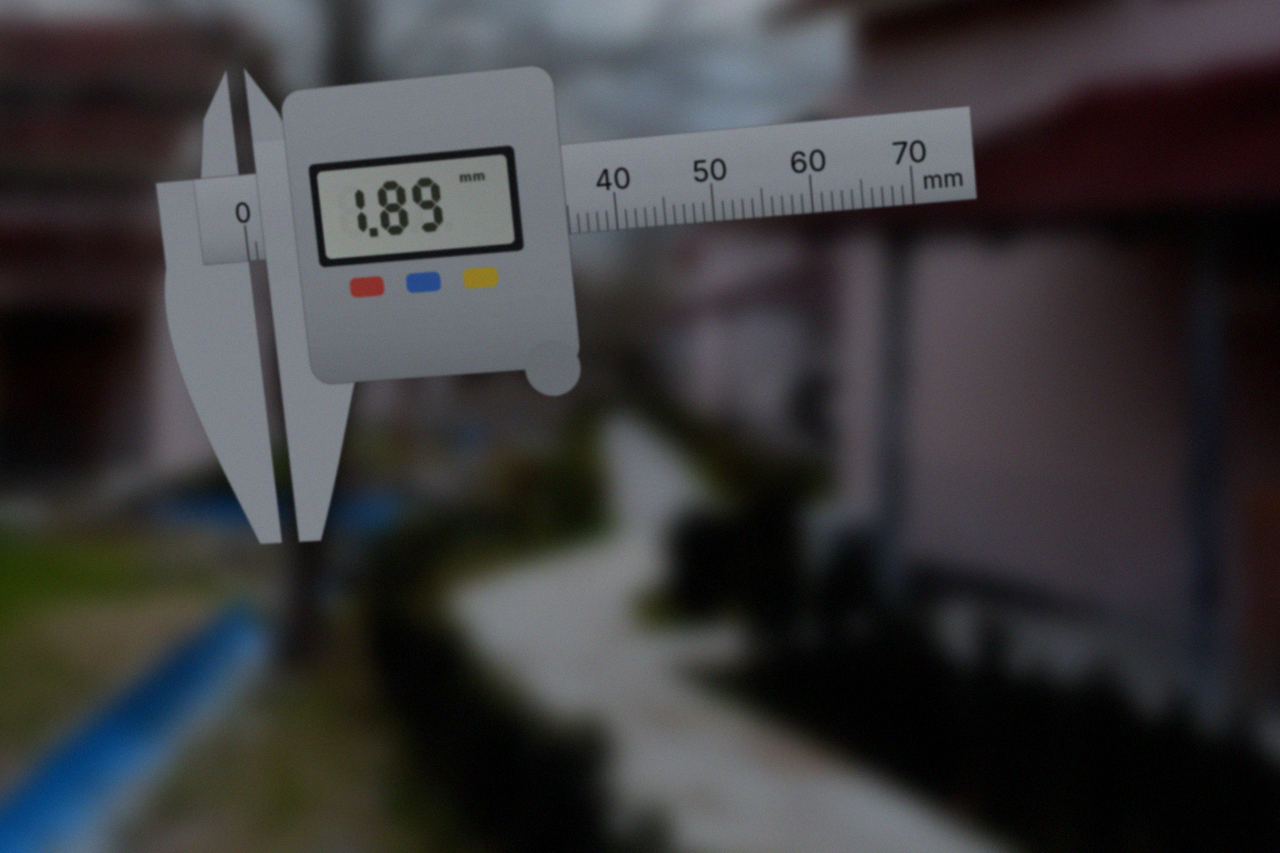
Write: **1.89** mm
